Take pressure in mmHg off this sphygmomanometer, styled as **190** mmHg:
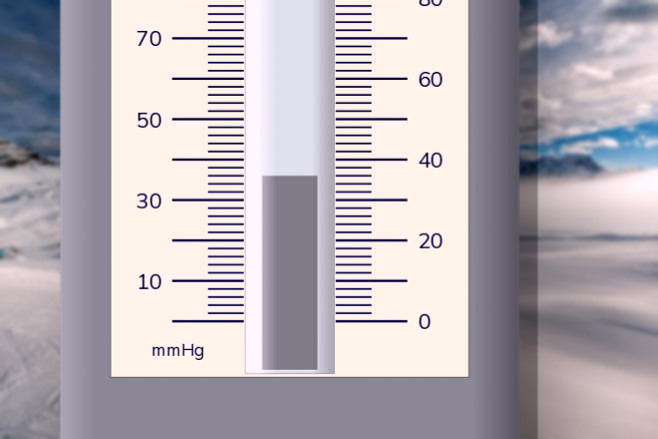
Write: **36** mmHg
